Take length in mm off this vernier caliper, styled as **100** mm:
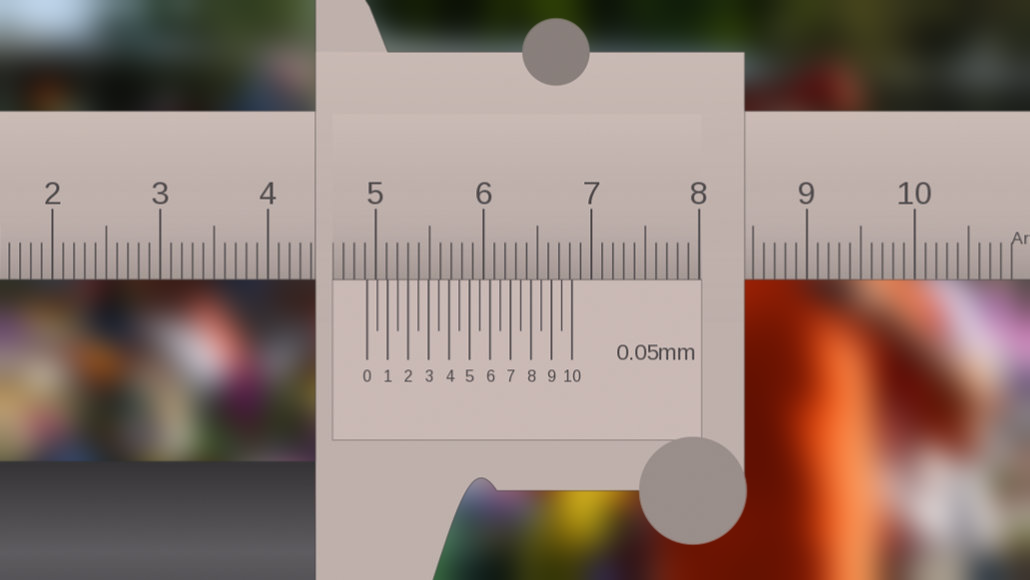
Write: **49.2** mm
